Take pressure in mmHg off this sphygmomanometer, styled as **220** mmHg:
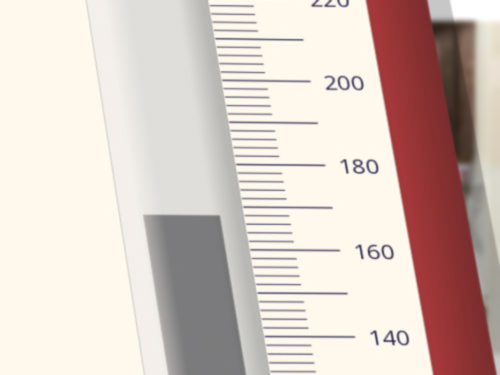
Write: **168** mmHg
